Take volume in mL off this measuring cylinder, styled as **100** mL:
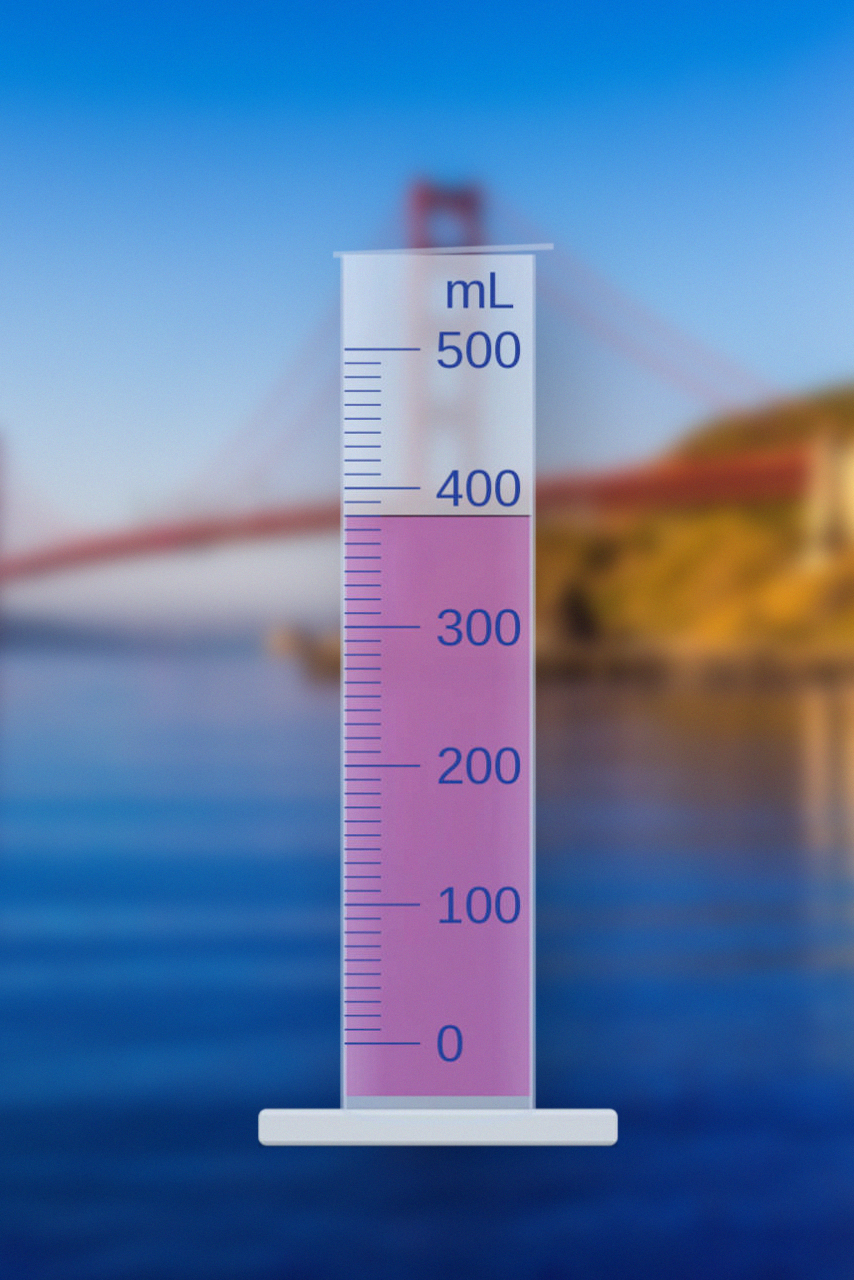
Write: **380** mL
